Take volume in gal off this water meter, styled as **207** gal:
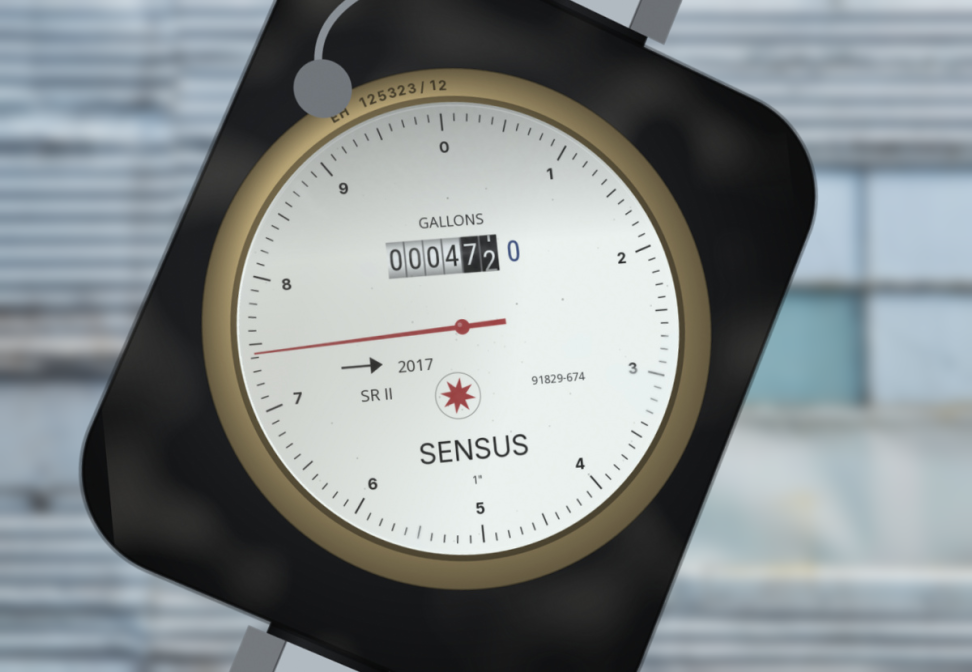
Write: **4717.4** gal
